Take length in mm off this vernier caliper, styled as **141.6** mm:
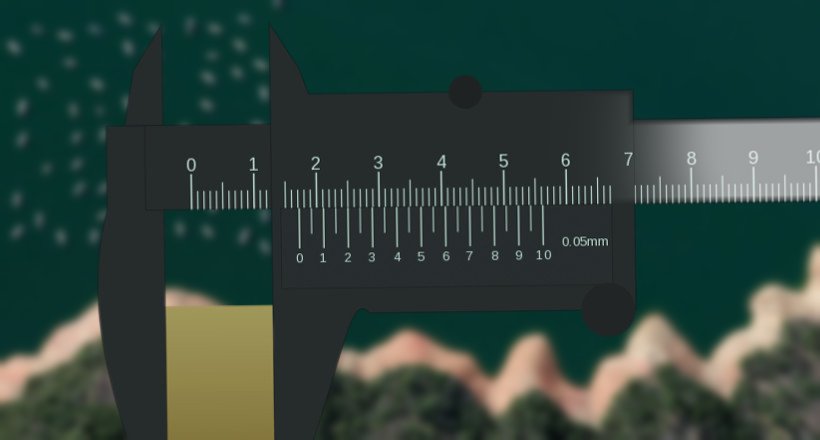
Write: **17.2** mm
